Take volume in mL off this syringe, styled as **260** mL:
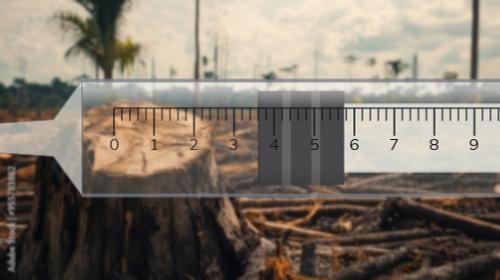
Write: **3.6** mL
